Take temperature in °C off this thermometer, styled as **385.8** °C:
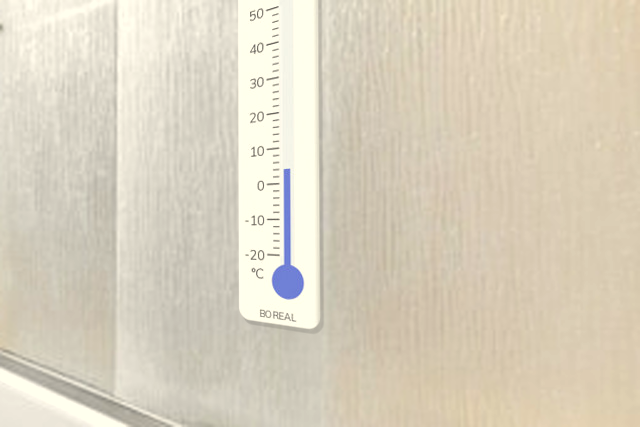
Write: **4** °C
